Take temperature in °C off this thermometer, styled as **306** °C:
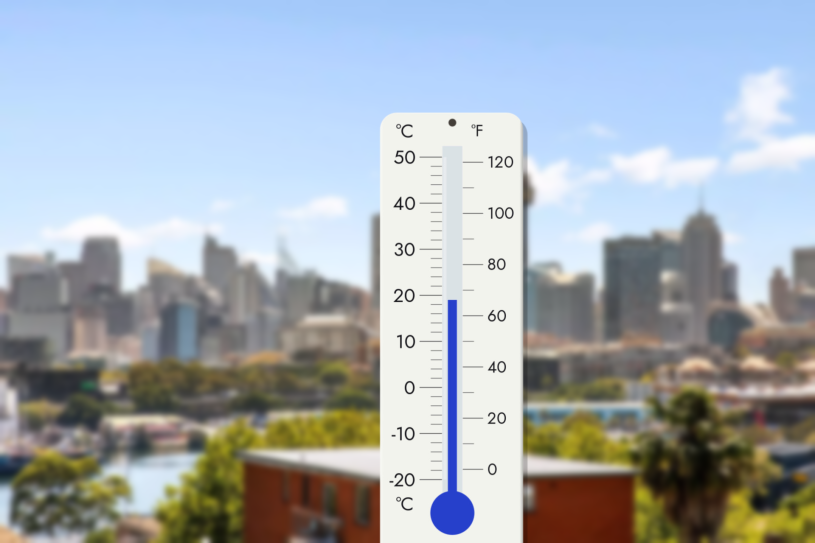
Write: **19** °C
